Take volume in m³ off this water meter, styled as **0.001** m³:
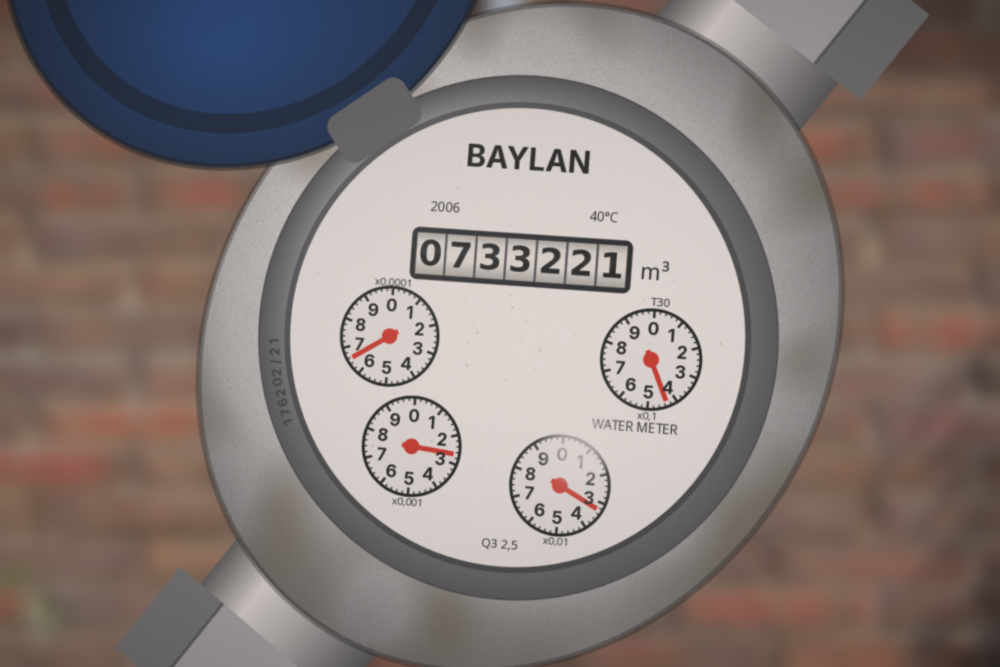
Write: **733221.4326** m³
